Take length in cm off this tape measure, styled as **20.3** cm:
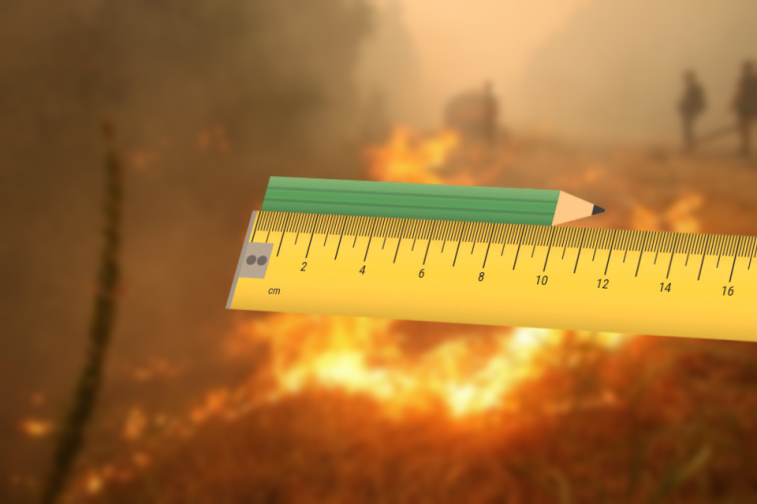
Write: **11.5** cm
